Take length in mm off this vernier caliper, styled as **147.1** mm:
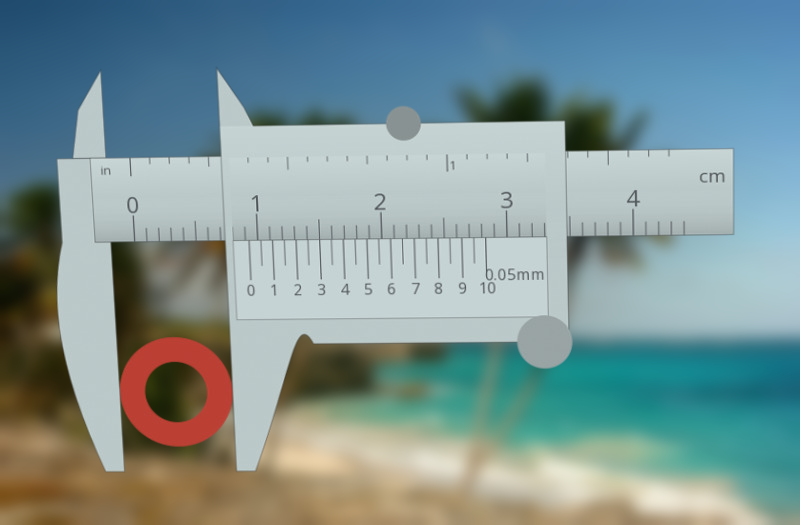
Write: **9.3** mm
